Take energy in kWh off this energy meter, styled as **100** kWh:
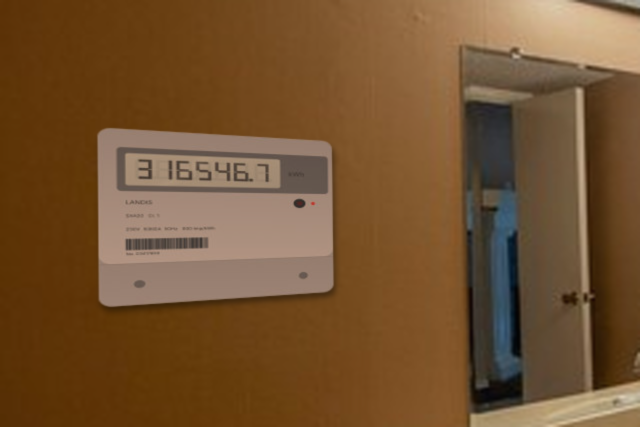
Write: **316546.7** kWh
